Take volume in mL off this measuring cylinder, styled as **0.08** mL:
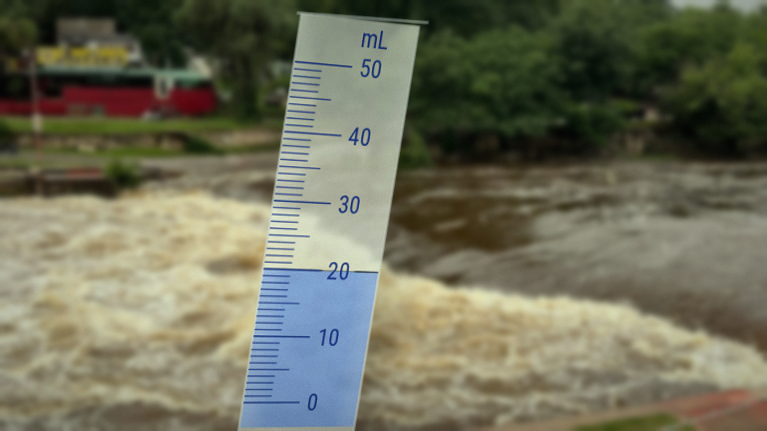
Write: **20** mL
